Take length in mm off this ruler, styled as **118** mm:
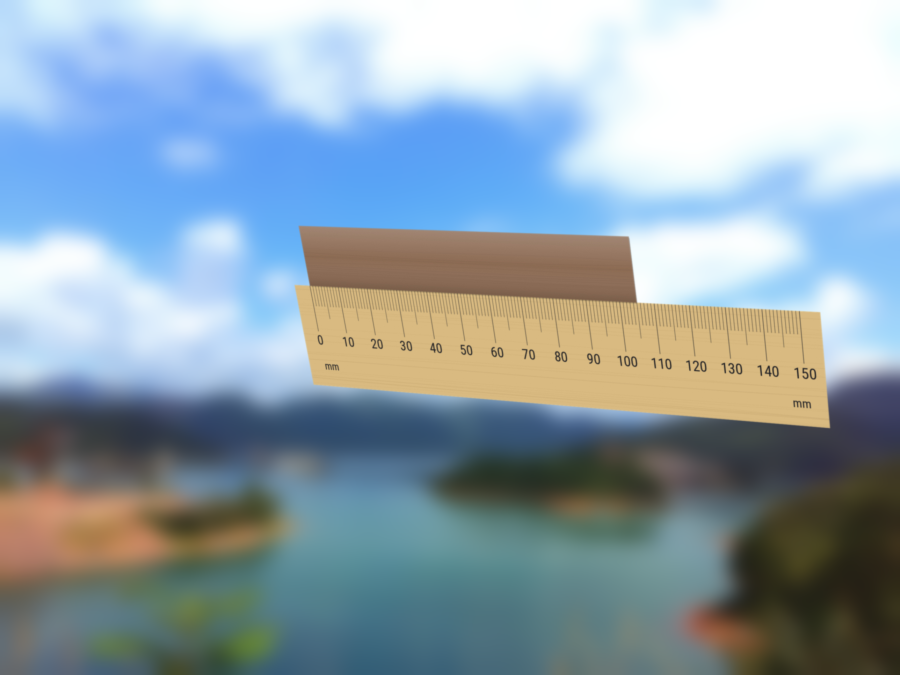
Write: **105** mm
